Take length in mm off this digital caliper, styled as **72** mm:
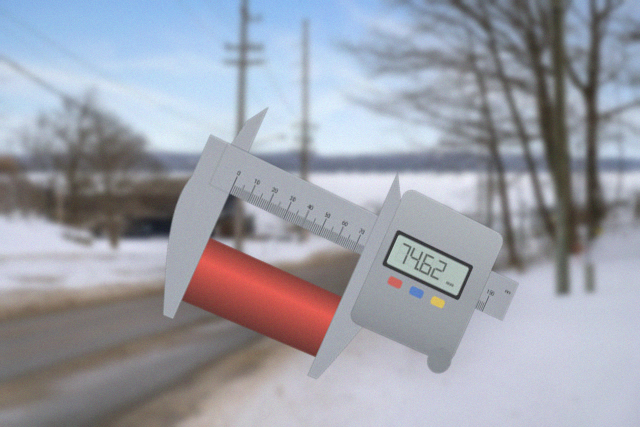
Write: **74.62** mm
